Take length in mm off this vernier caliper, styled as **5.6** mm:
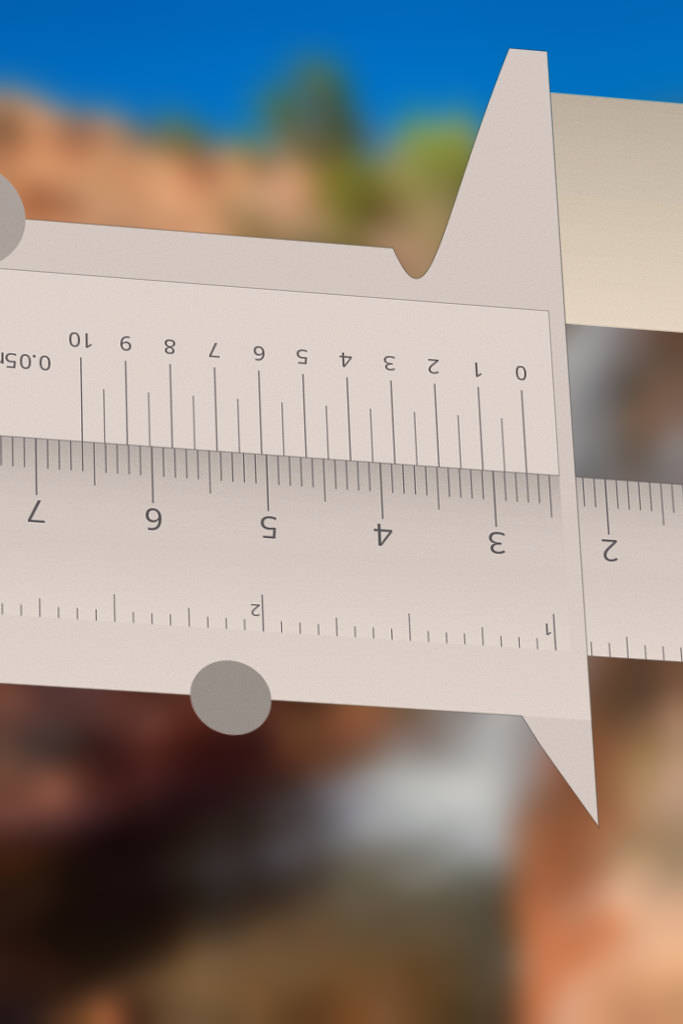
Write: **27.0** mm
